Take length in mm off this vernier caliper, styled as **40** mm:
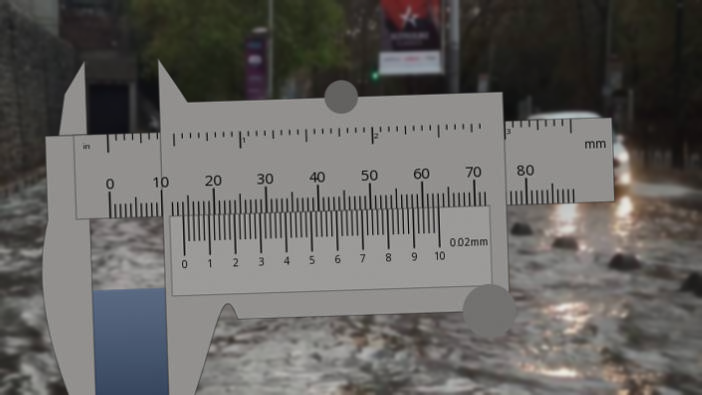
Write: **14.0** mm
